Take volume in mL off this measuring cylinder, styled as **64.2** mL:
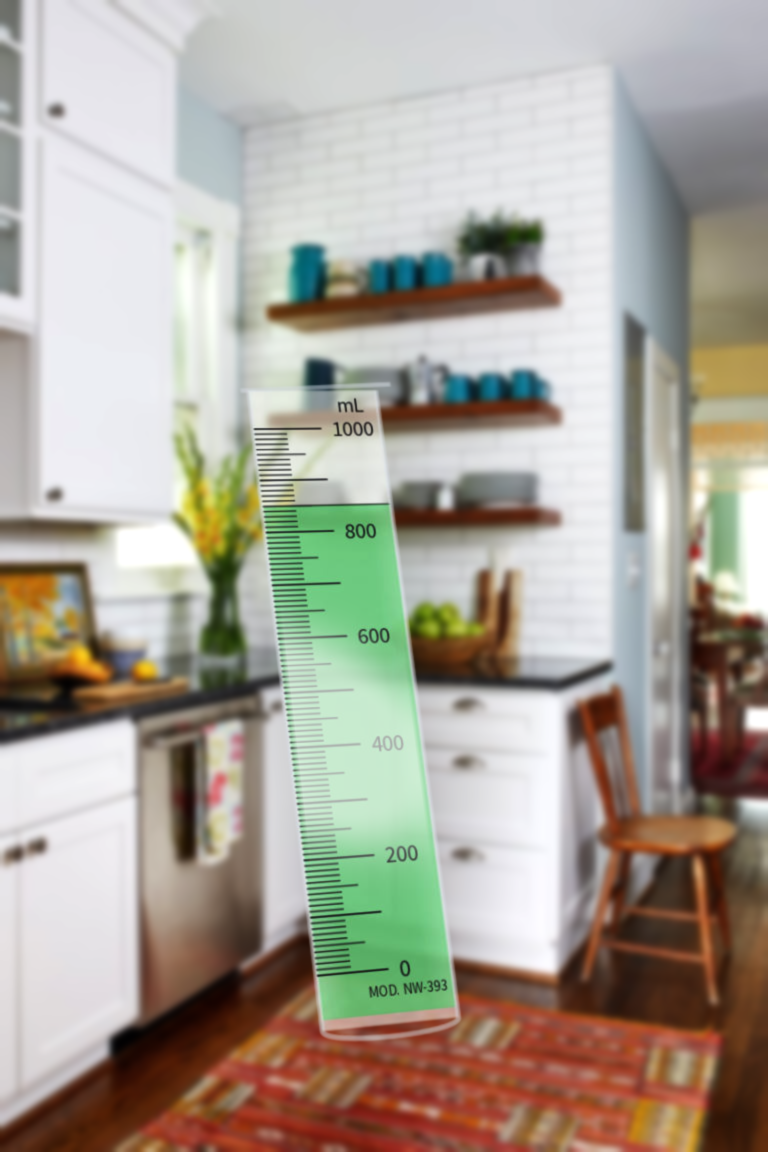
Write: **850** mL
